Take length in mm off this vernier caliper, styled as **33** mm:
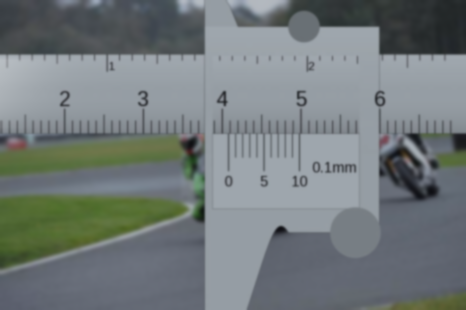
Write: **40.8** mm
